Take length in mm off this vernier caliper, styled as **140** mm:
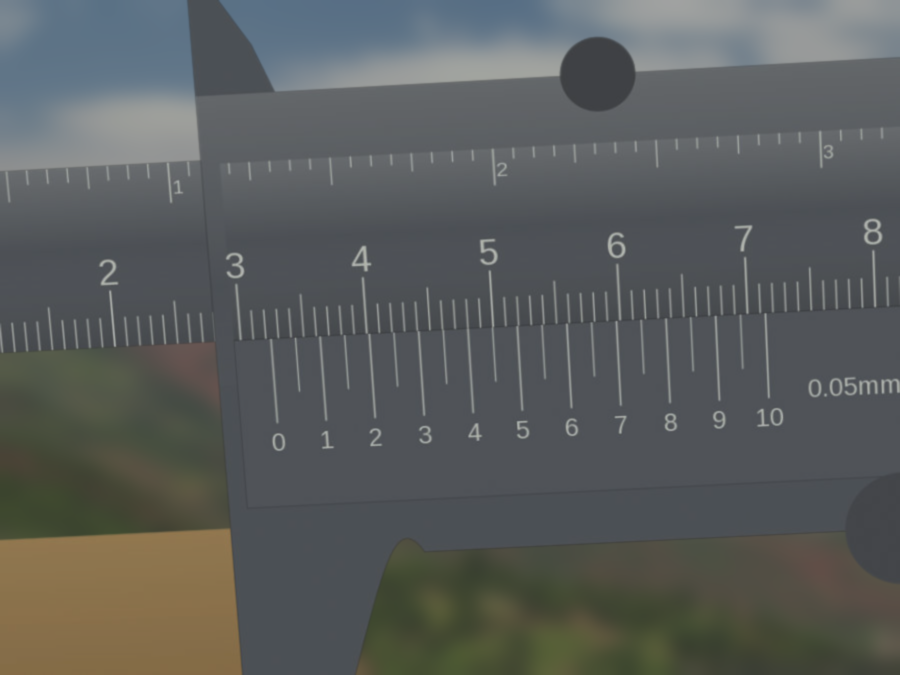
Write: **32.4** mm
